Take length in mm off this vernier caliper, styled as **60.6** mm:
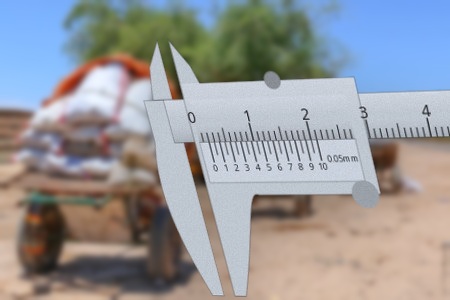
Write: **2.0** mm
